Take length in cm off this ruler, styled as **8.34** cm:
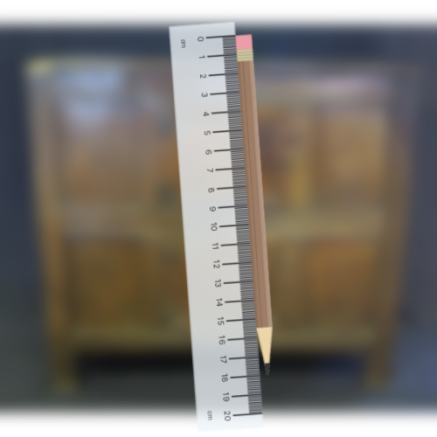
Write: **18** cm
